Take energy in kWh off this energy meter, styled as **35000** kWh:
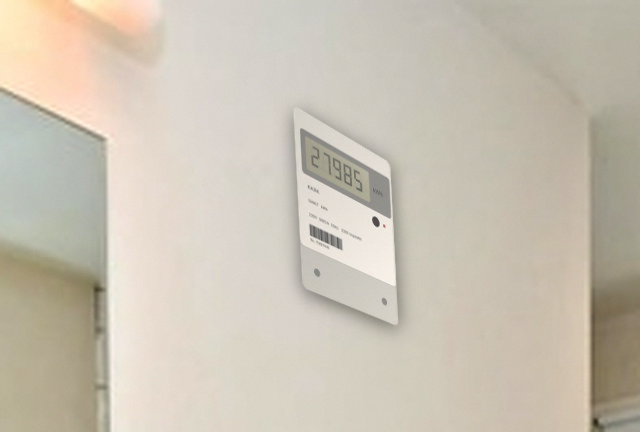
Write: **27985** kWh
